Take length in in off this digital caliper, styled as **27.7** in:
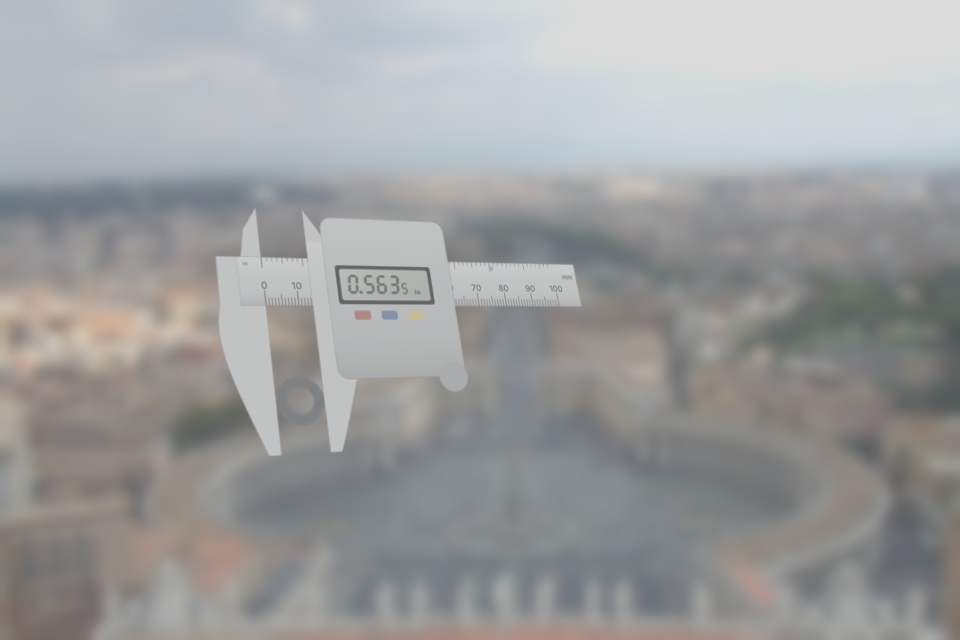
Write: **0.5635** in
